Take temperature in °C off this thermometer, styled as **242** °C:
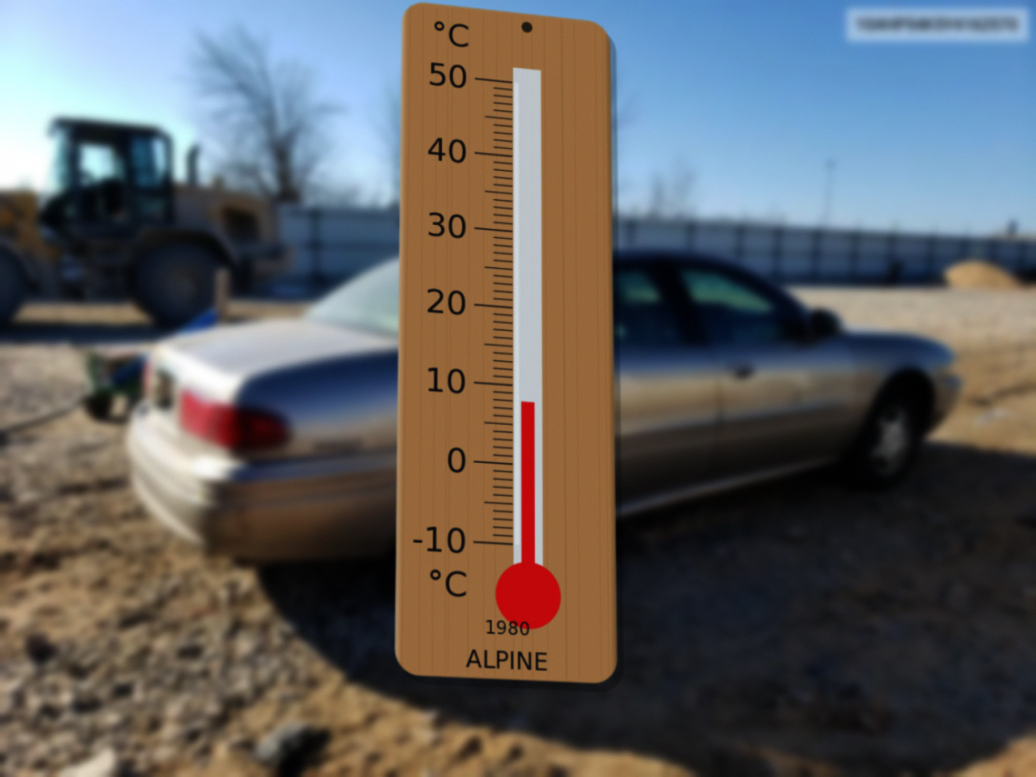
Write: **8** °C
